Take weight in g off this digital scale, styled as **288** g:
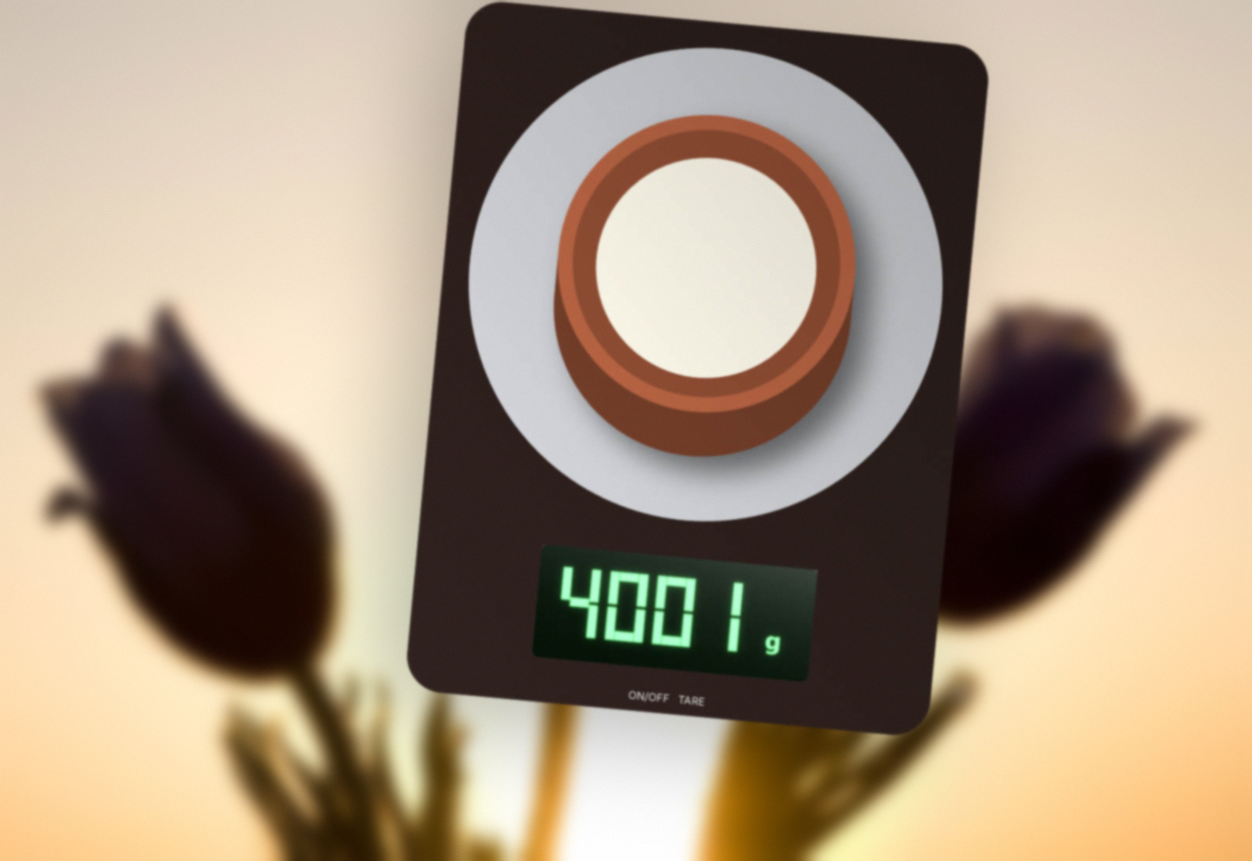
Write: **4001** g
